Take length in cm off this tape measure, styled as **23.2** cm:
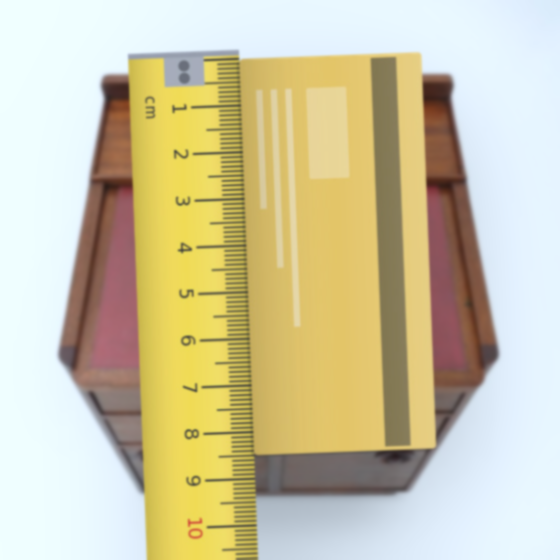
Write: **8.5** cm
